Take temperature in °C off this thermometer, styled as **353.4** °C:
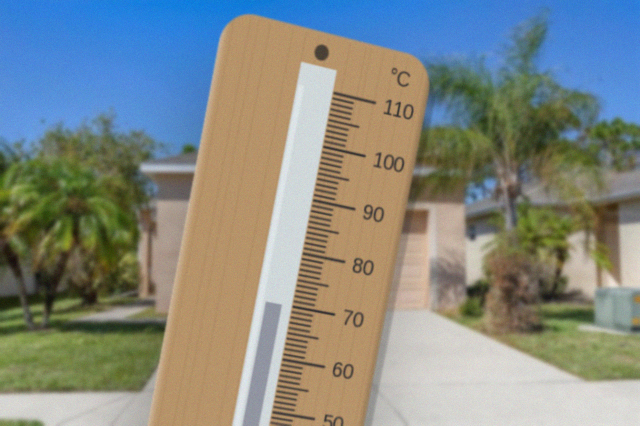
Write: **70** °C
